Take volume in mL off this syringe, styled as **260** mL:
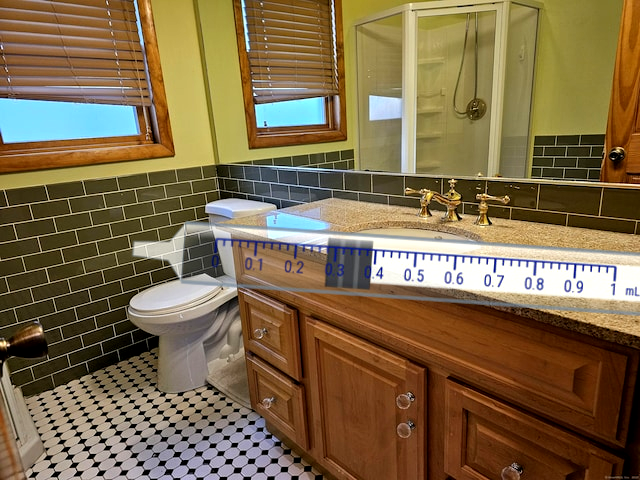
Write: **0.28** mL
